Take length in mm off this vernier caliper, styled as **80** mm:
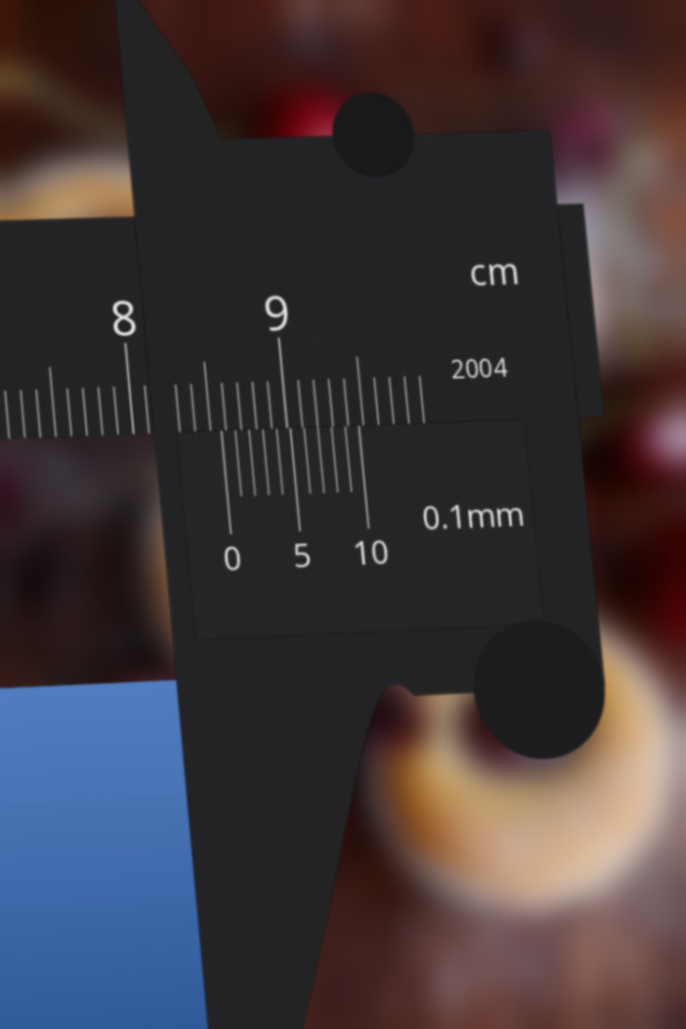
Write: **85.7** mm
